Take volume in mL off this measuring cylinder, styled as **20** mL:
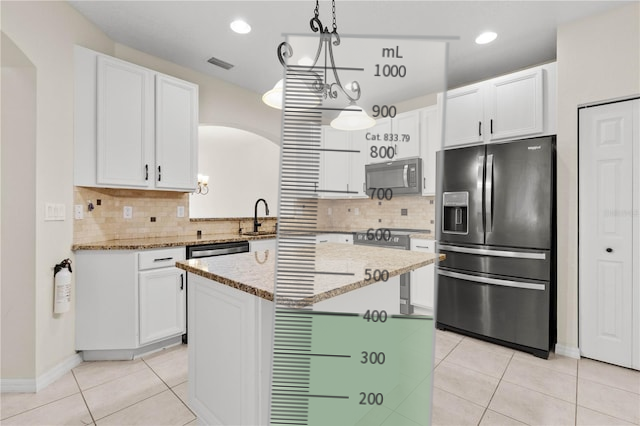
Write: **400** mL
